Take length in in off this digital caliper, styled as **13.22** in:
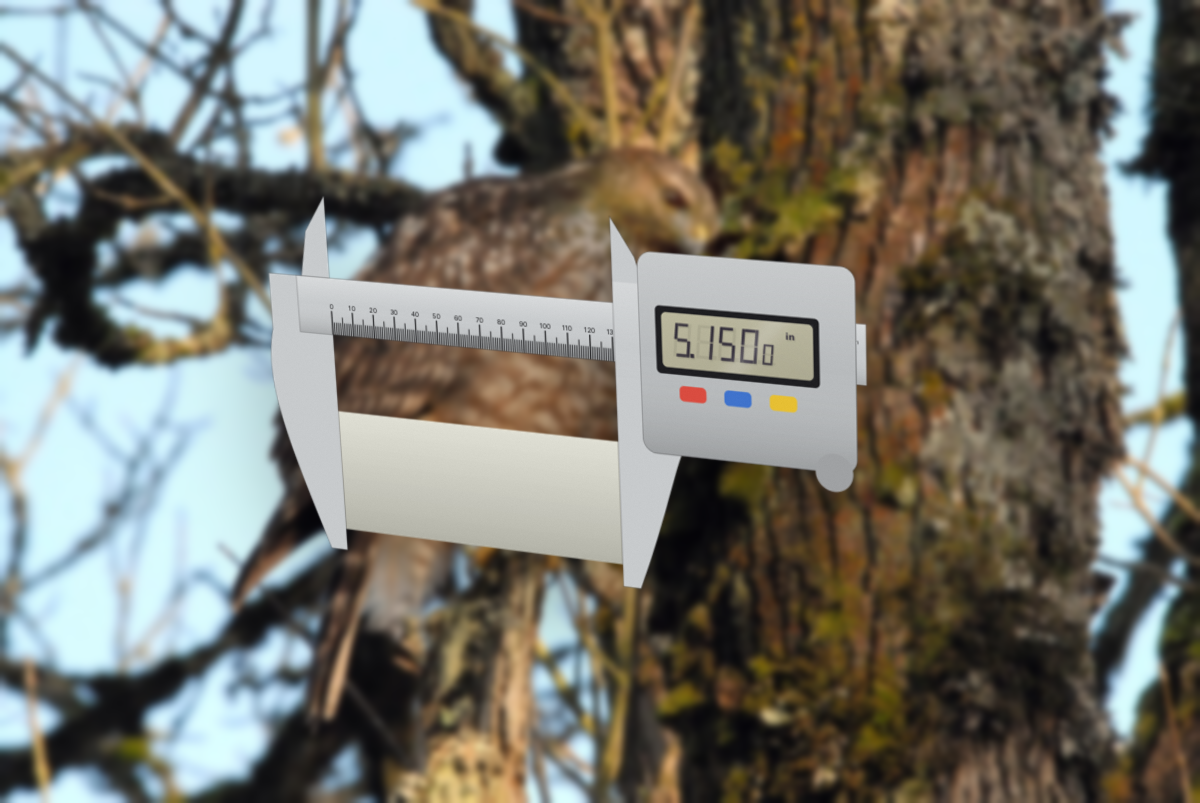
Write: **5.1500** in
